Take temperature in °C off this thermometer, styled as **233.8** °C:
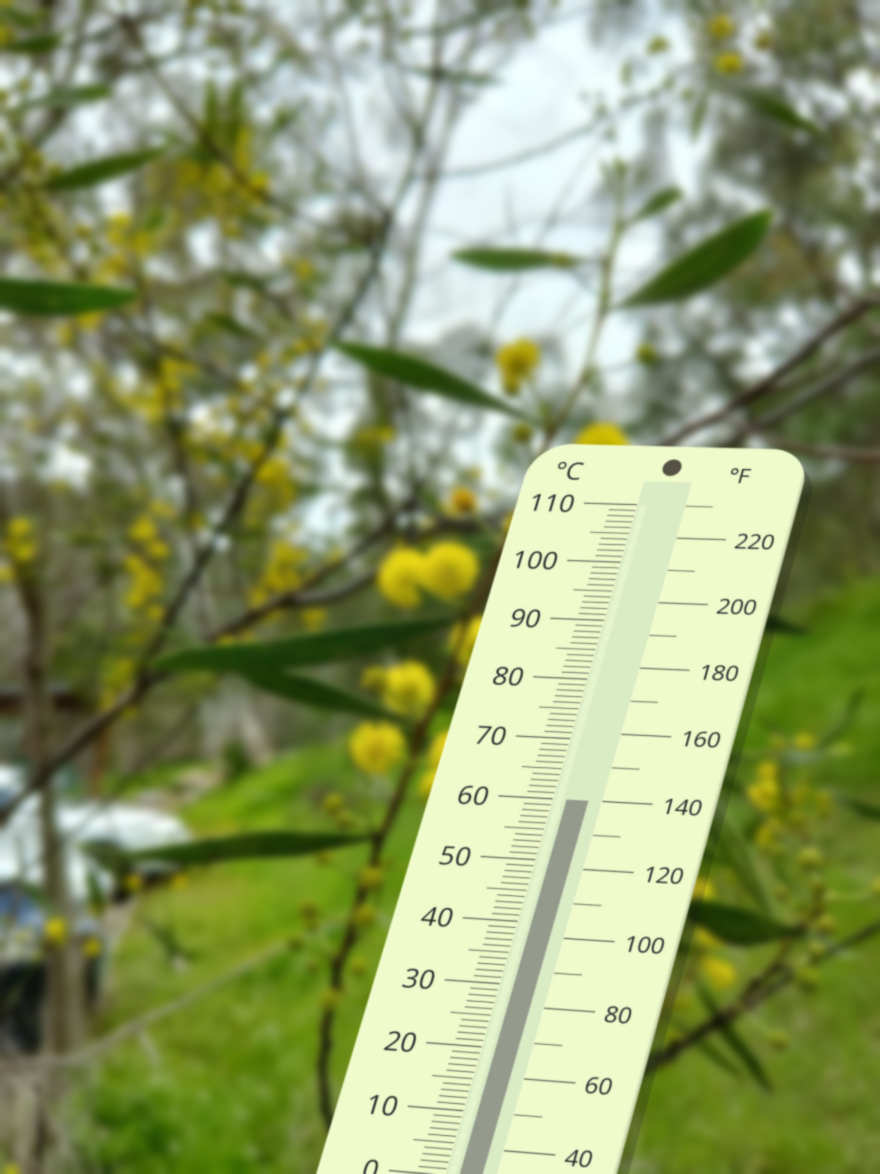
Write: **60** °C
